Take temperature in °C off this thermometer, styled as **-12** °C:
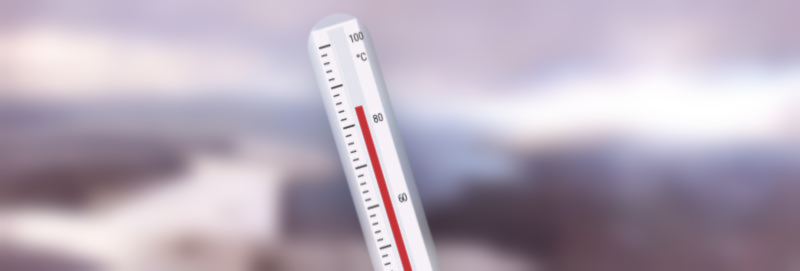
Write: **84** °C
